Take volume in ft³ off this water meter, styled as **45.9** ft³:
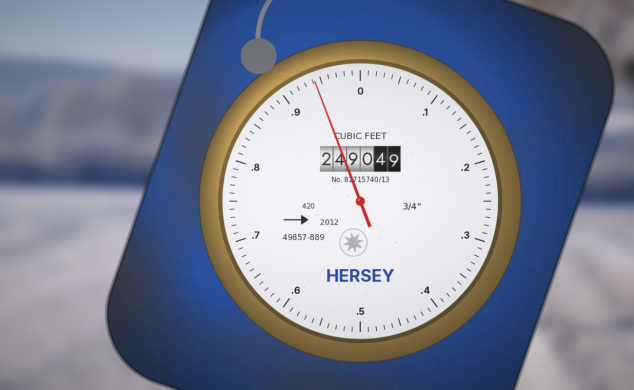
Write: **249048.94** ft³
